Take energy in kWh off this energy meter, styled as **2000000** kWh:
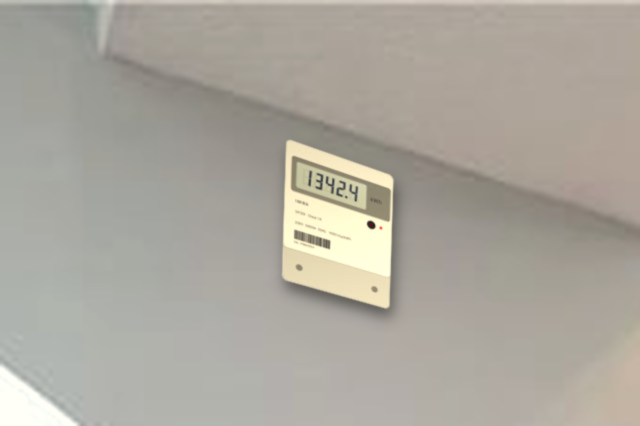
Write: **1342.4** kWh
